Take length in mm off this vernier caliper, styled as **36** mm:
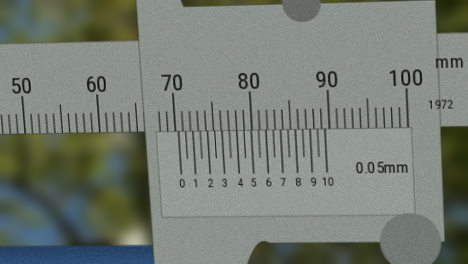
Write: **70.4** mm
